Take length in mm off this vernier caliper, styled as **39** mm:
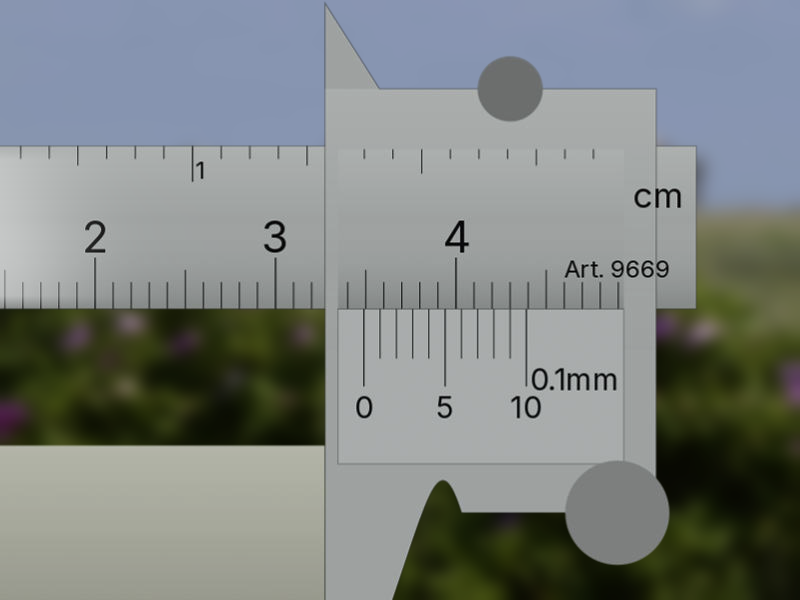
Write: **34.9** mm
